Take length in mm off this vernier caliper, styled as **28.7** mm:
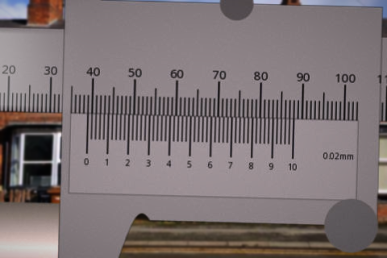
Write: **39.0** mm
